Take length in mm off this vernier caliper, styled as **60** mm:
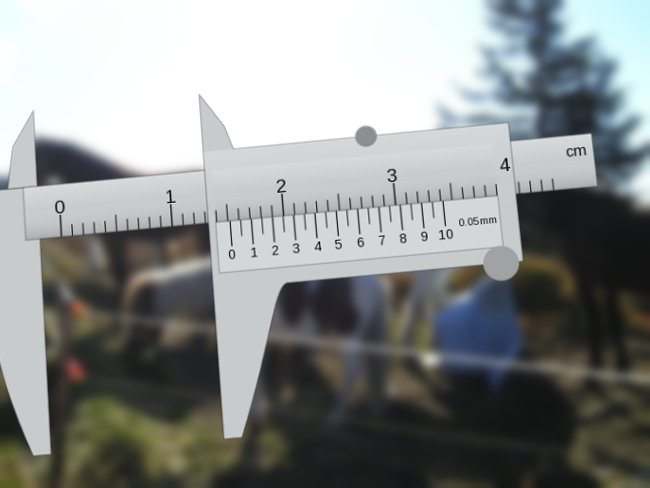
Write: **15.2** mm
